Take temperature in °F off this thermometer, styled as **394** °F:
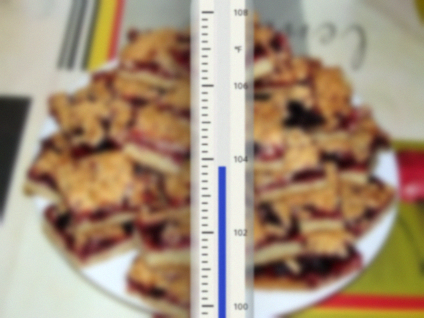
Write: **103.8** °F
